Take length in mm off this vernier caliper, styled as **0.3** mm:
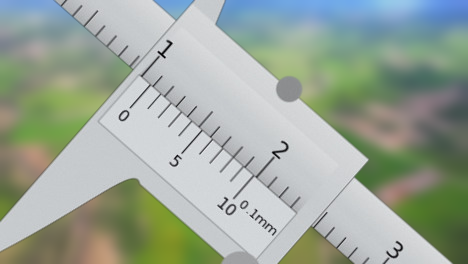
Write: **10.8** mm
